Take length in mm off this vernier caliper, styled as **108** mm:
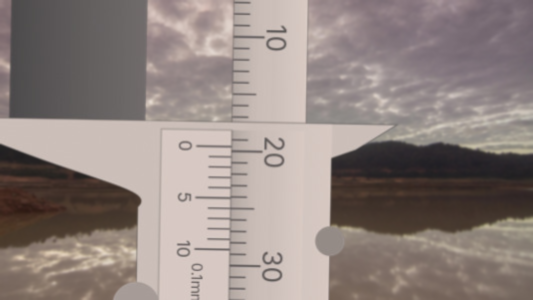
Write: **19.6** mm
